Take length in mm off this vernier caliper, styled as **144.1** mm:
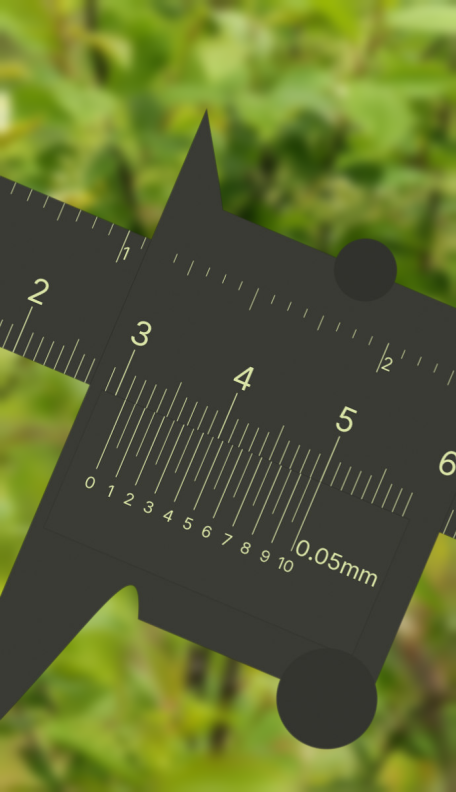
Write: **31.0** mm
